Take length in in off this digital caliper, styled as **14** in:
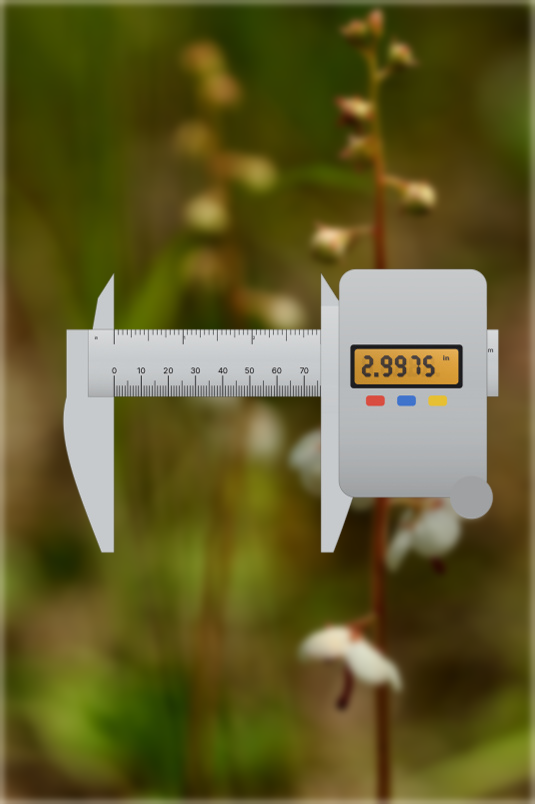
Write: **2.9975** in
